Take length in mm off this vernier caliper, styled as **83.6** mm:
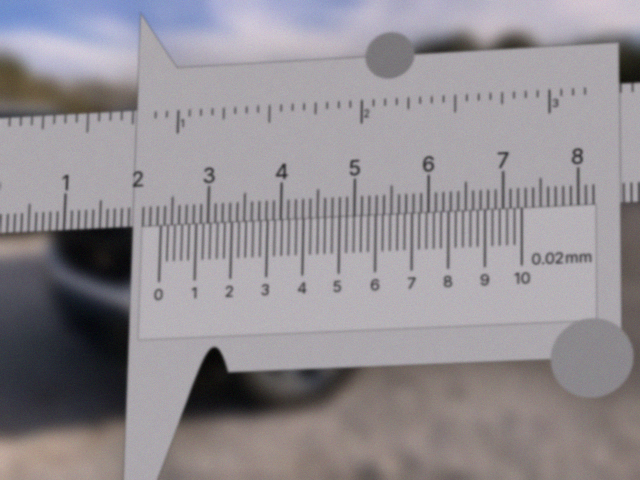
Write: **23.5** mm
